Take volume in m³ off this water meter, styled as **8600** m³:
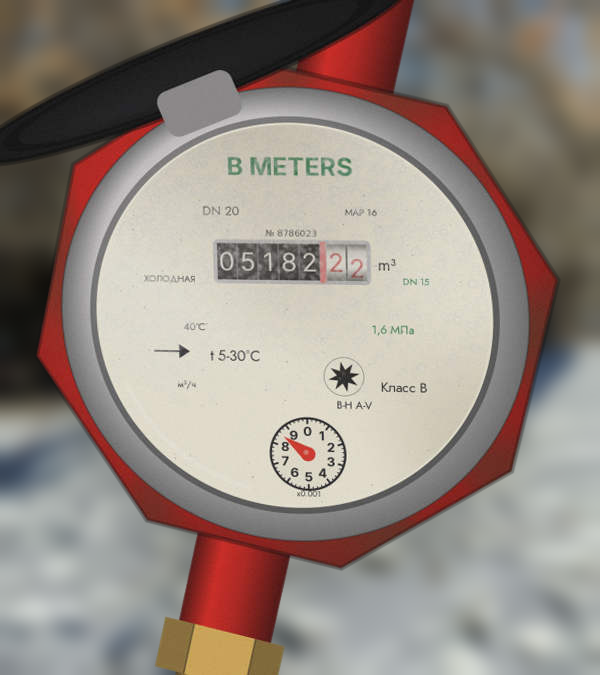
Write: **5182.218** m³
